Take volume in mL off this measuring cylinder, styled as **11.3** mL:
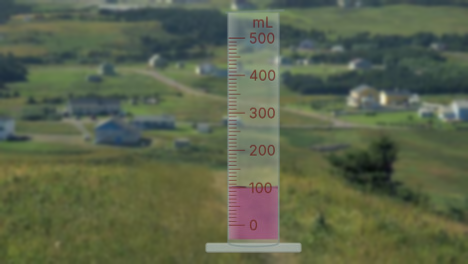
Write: **100** mL
